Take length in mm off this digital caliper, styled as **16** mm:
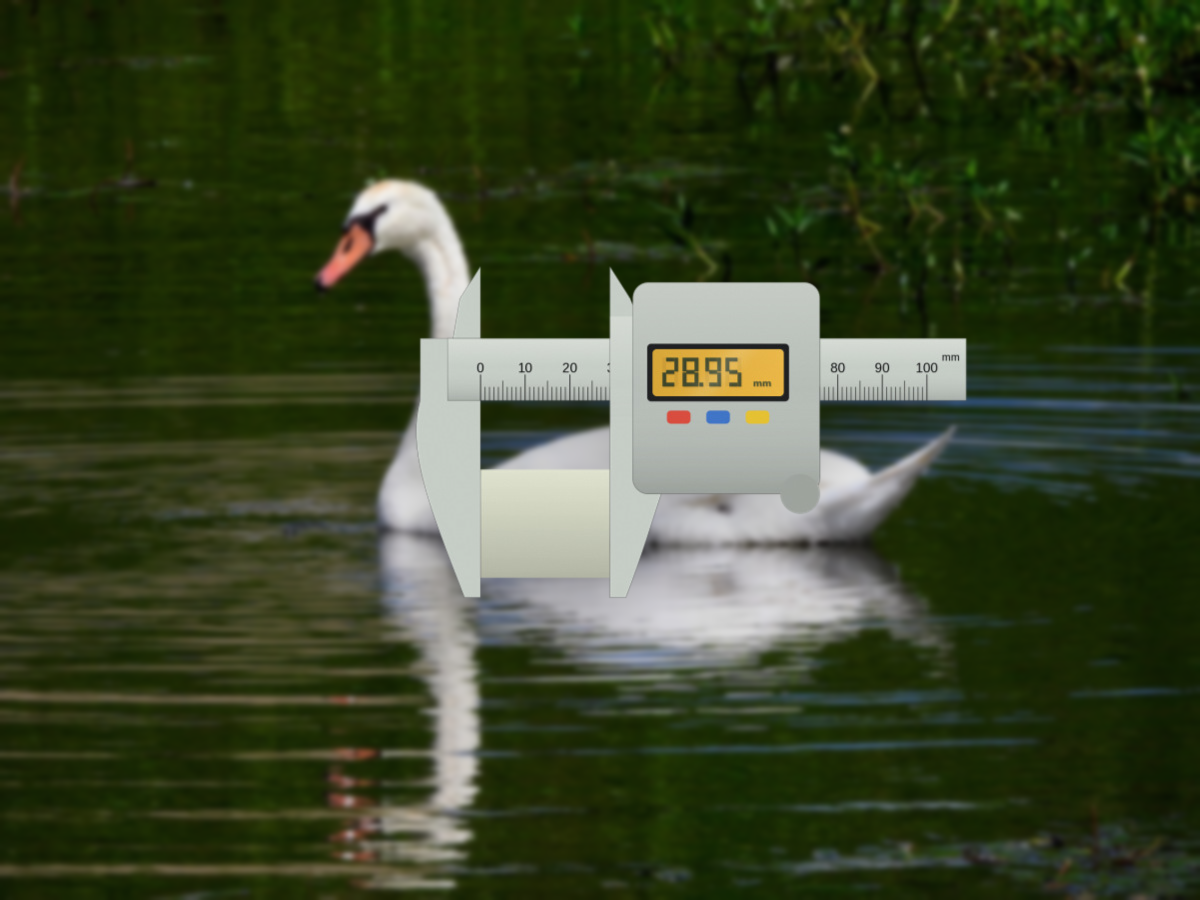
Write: **28.95** mm
